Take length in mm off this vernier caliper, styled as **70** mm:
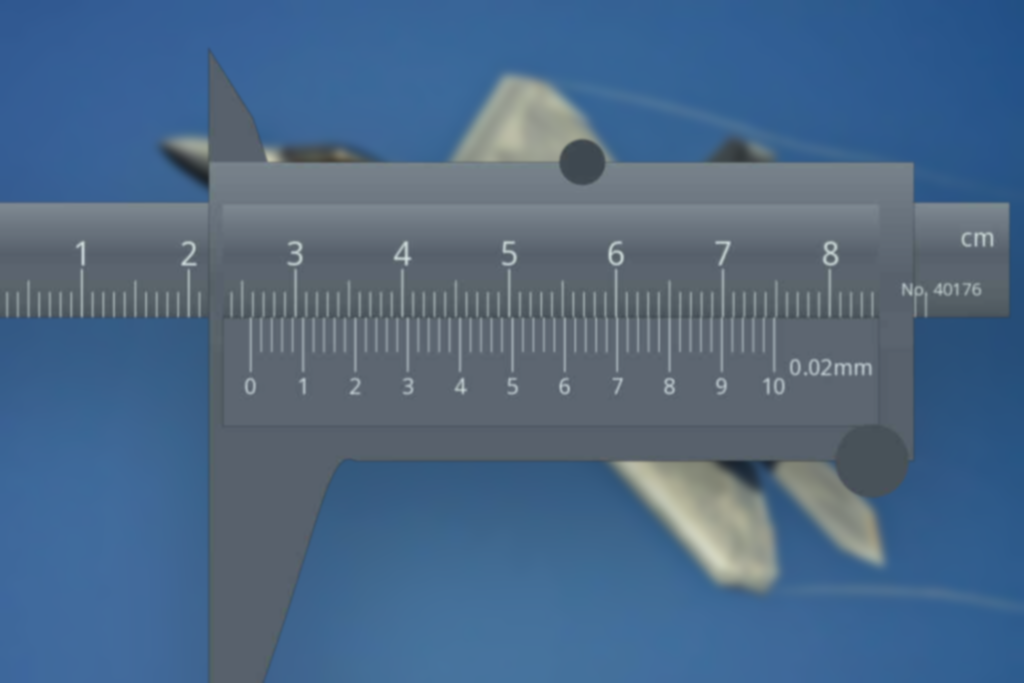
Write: **25.8** mm
